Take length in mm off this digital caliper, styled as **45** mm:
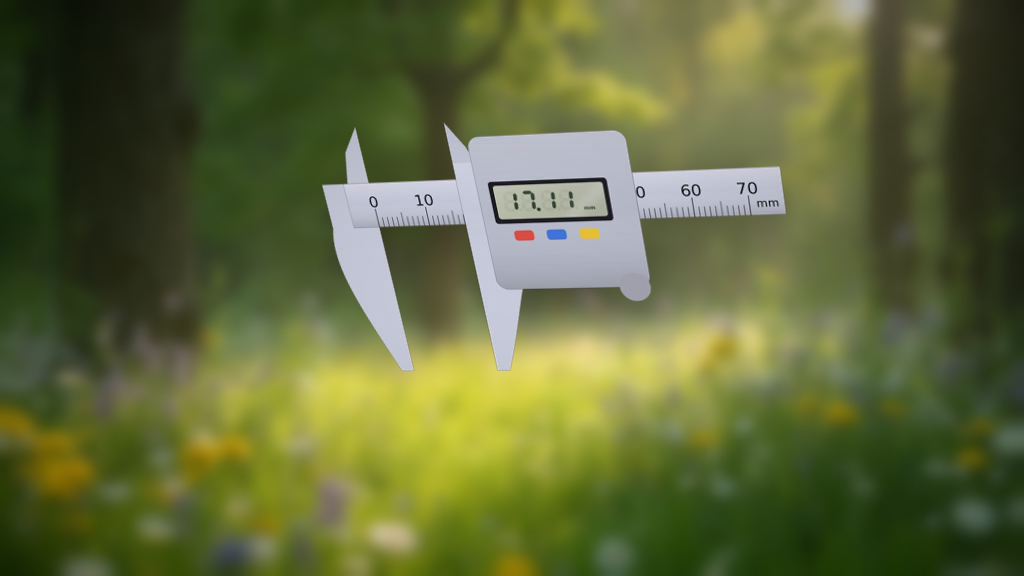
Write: **17.11** mm
